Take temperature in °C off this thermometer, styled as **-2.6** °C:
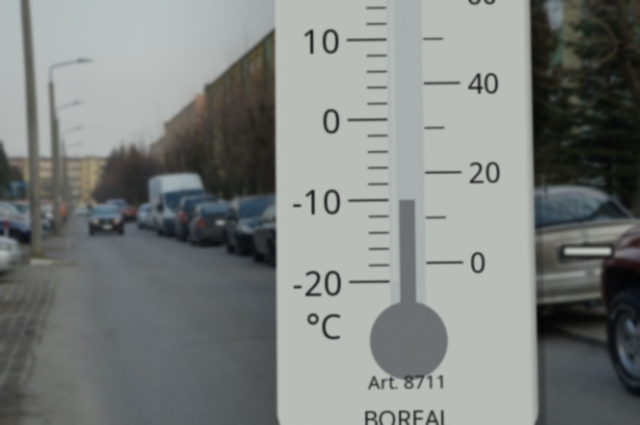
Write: **-10** °C
